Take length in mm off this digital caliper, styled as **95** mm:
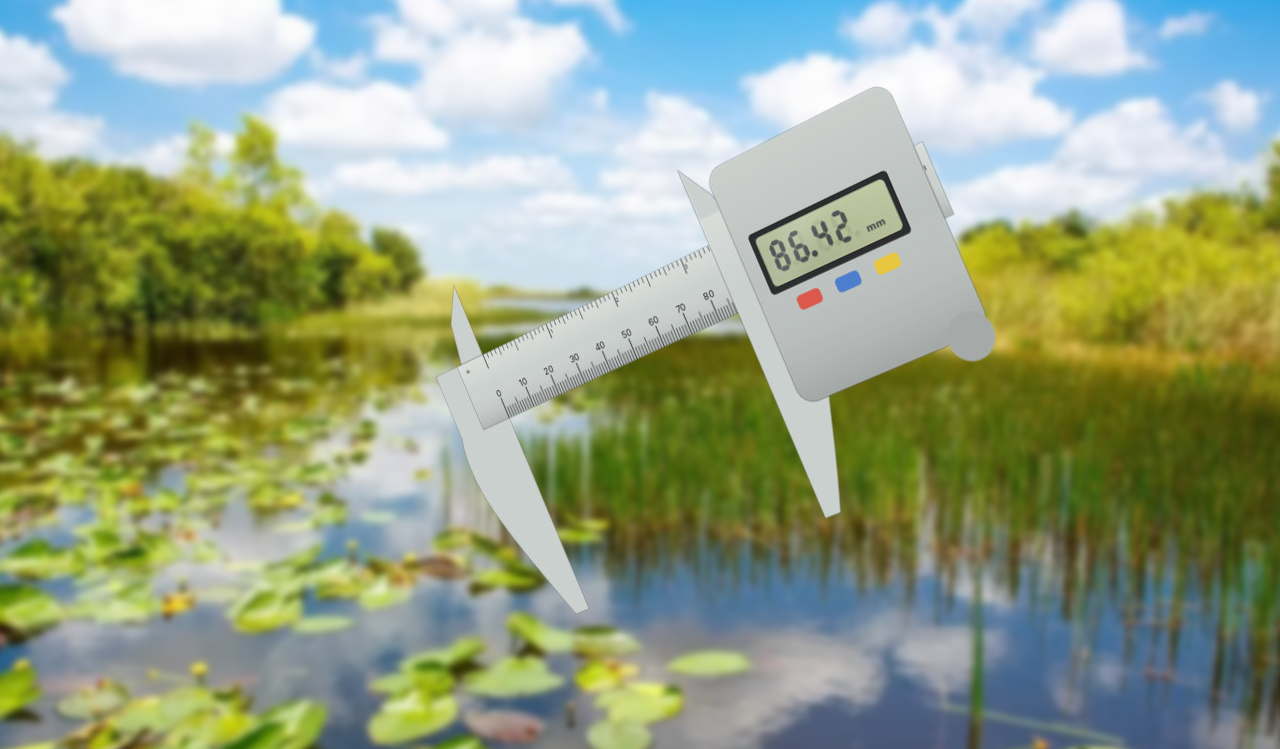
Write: **86.42** mm
